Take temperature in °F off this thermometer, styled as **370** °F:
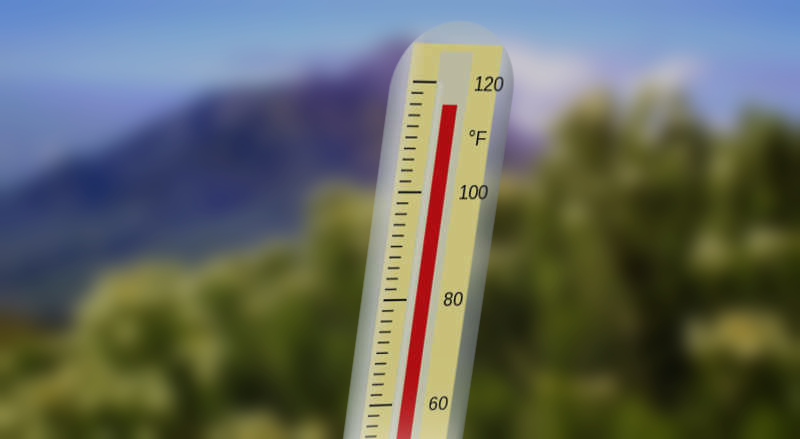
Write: **116** °F
